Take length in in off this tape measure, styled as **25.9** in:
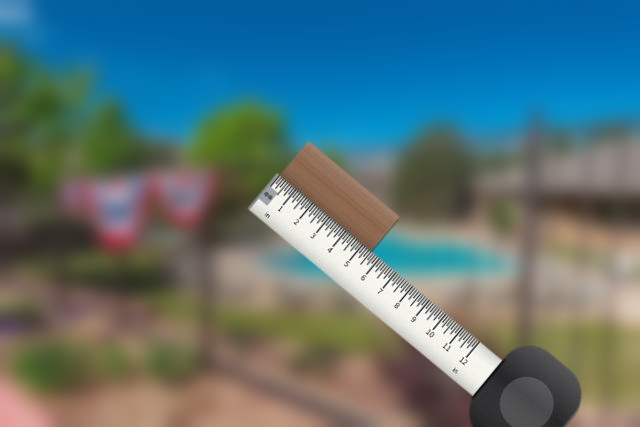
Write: **5.5** in
